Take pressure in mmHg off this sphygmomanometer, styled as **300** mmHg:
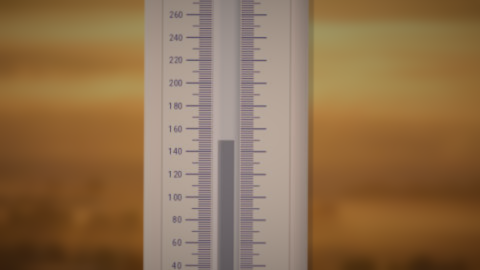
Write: **150** mmHg
